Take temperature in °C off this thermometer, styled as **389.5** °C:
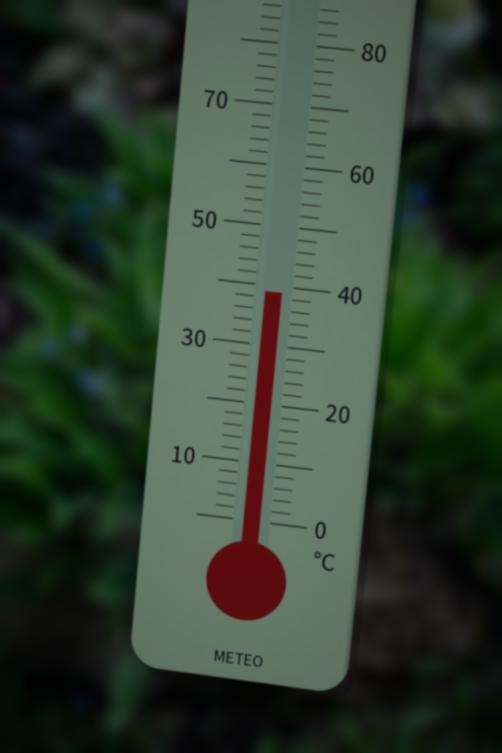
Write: **39** °C
